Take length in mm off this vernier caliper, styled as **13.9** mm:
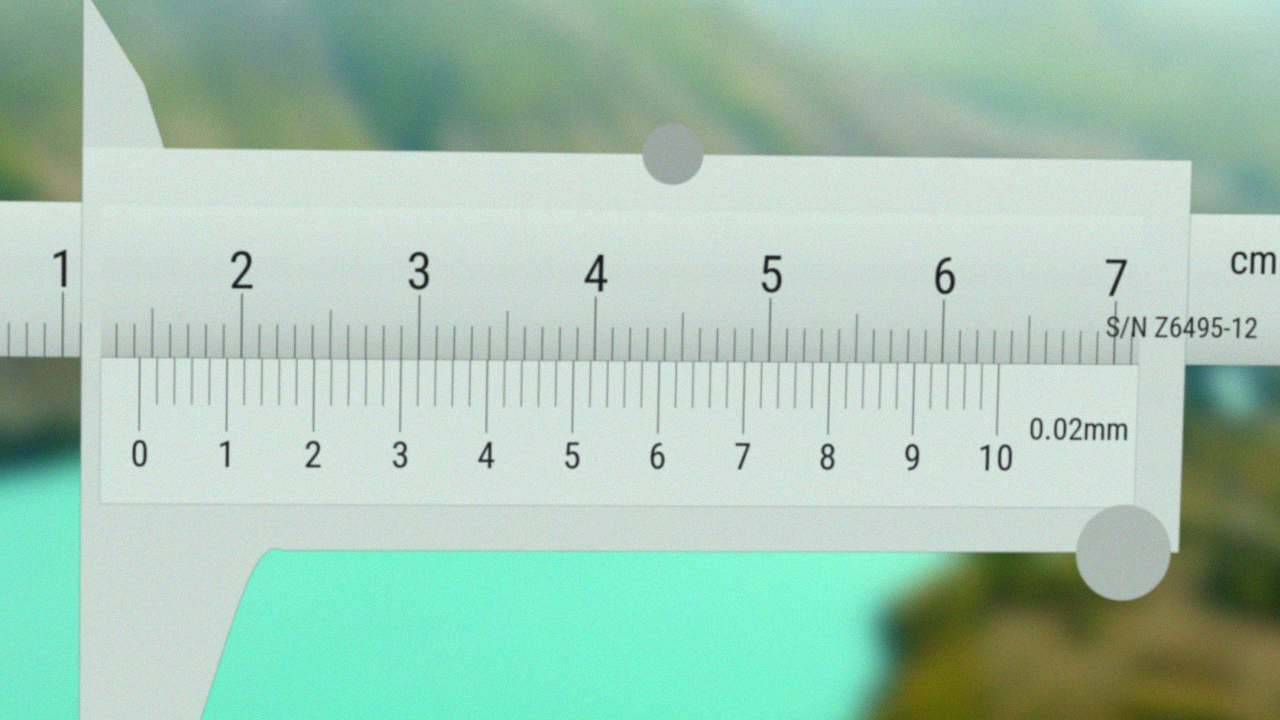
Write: **14.3** mm
